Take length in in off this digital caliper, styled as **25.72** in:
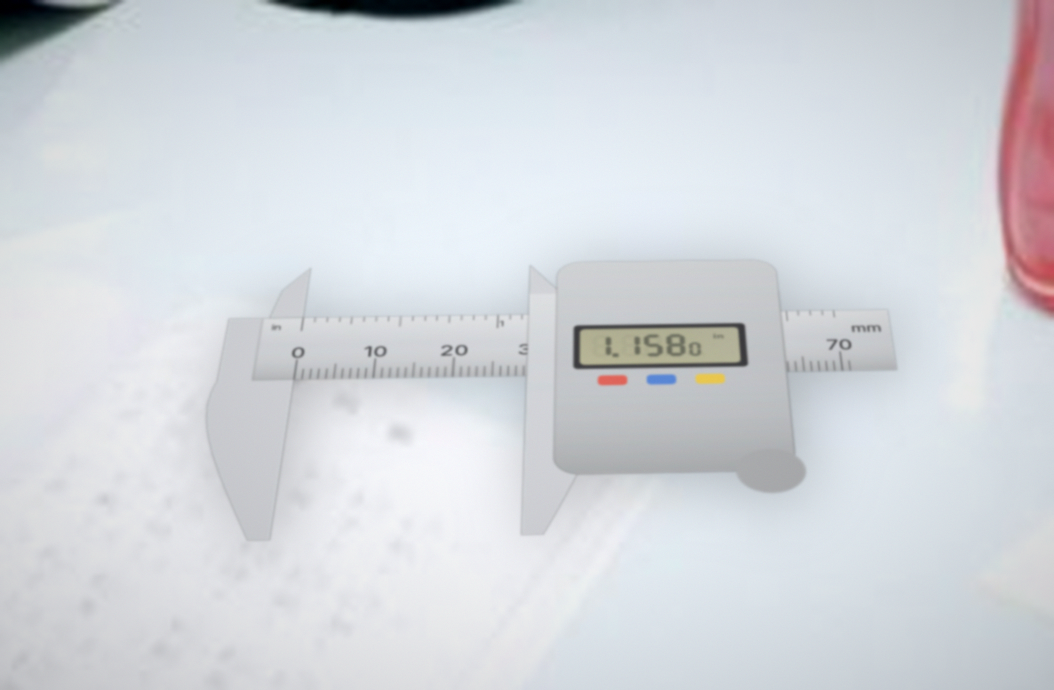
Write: **1.1580** in
